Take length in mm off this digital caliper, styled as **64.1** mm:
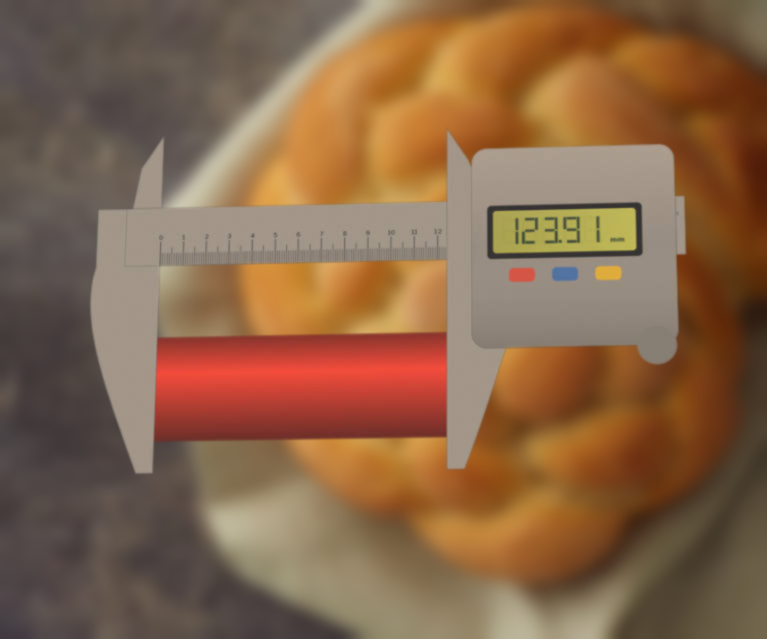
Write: **123.91** mm
